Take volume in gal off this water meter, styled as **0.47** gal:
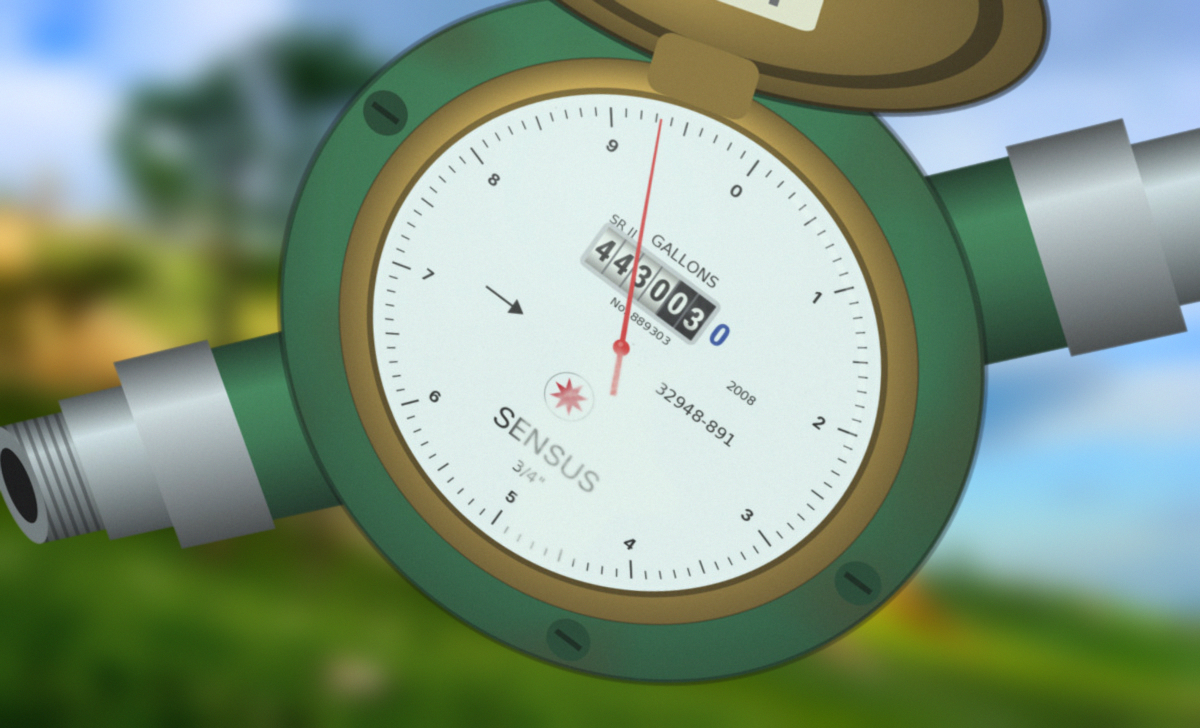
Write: **4430029.3** gal
